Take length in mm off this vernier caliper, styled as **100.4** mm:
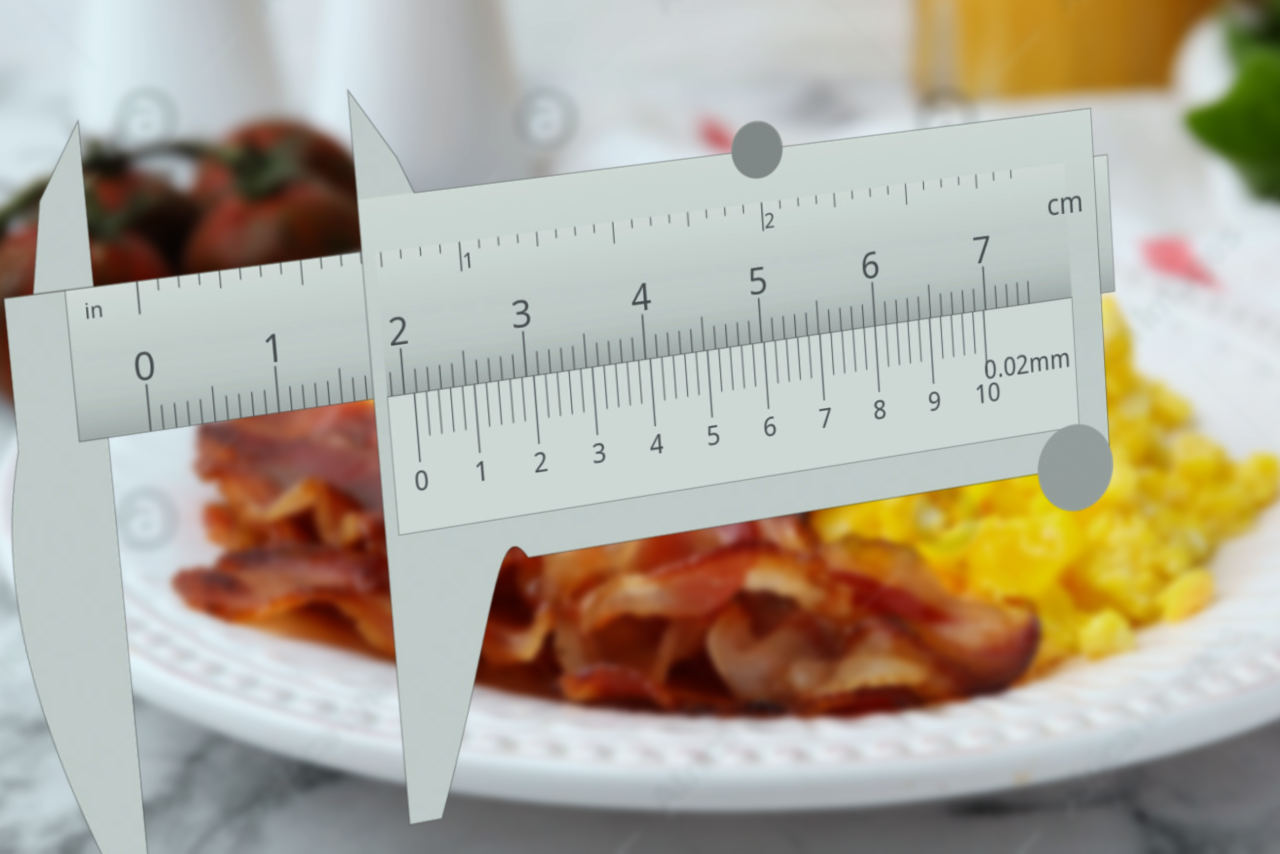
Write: **20.8** mm
